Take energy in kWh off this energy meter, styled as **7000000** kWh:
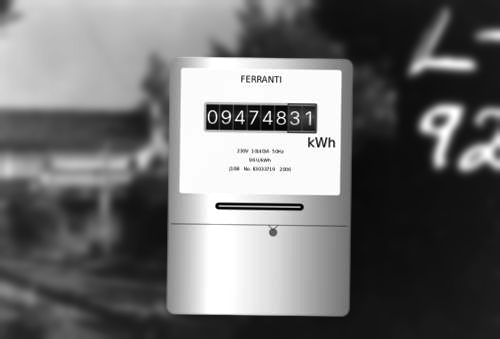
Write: **94748.31** kWh
